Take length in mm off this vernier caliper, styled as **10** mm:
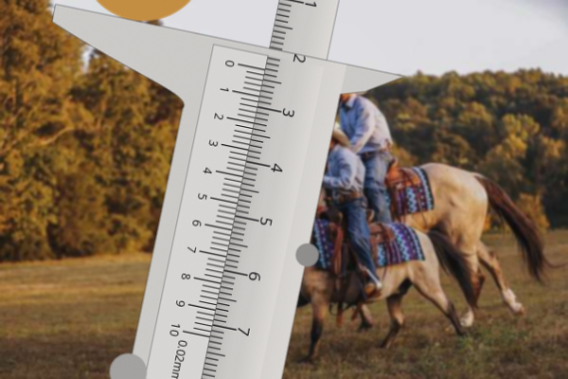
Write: **23.2** mm
